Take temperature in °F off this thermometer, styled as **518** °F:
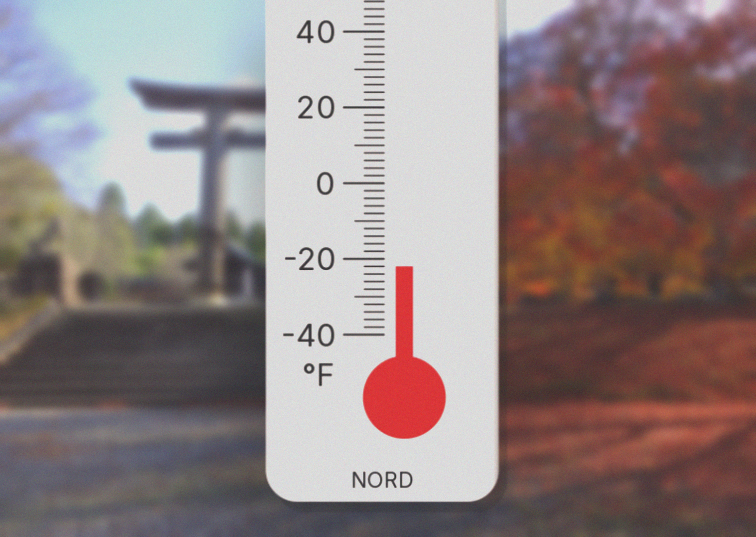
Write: **-22** °F
